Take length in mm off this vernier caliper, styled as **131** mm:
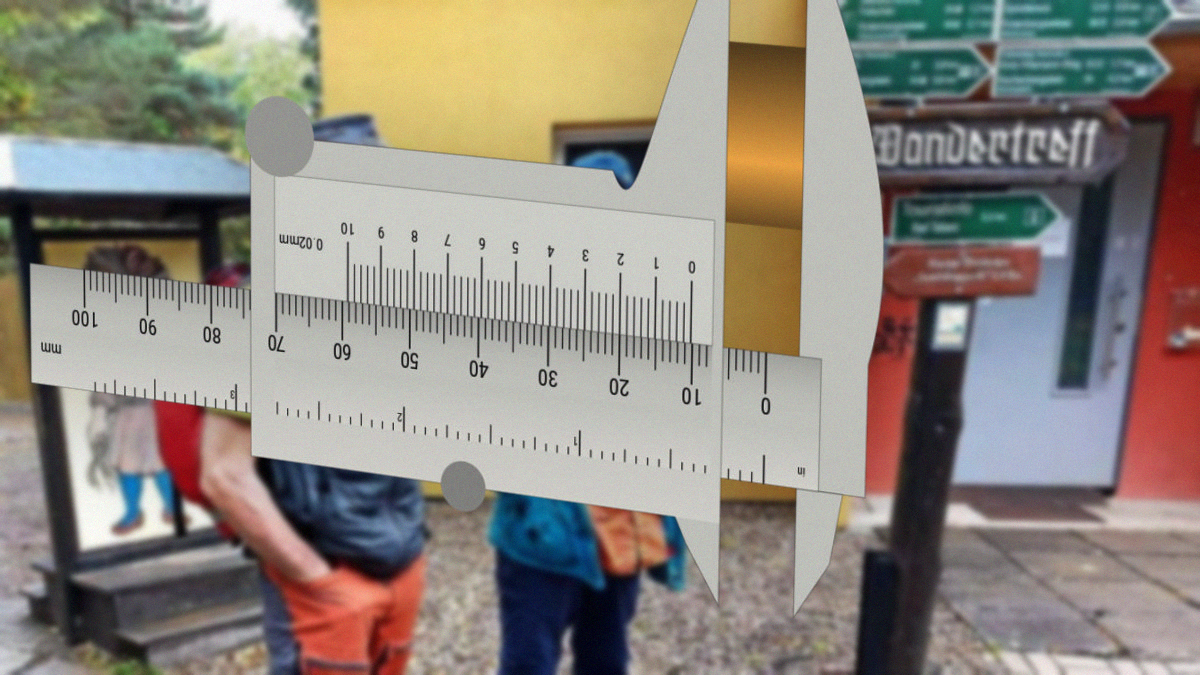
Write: **10.2** mm
